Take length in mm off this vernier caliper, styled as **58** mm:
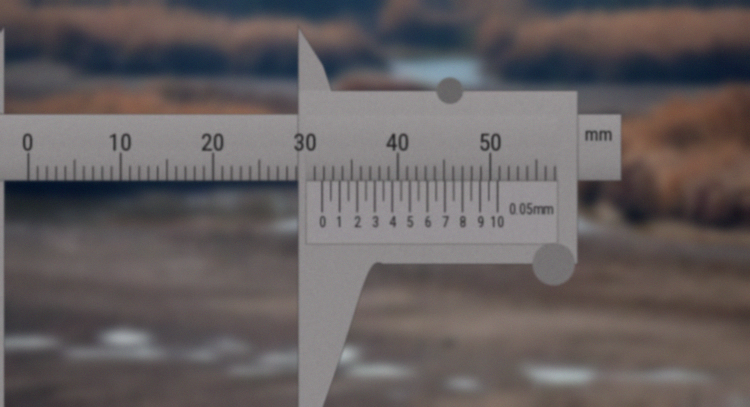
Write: **31.8** mm
